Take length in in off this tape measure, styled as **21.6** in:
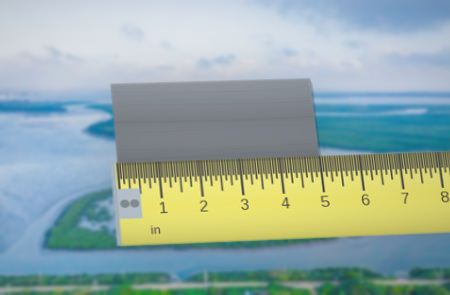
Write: **5** in
